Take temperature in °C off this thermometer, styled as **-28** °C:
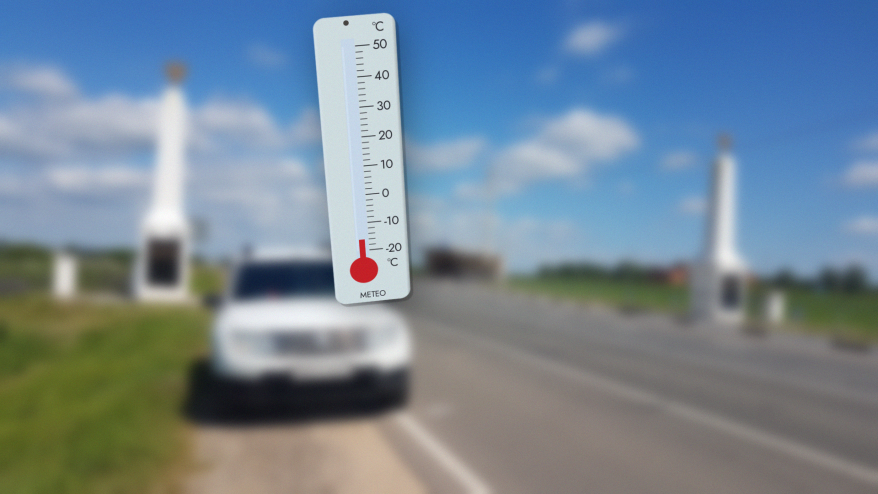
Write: **-16** °C
